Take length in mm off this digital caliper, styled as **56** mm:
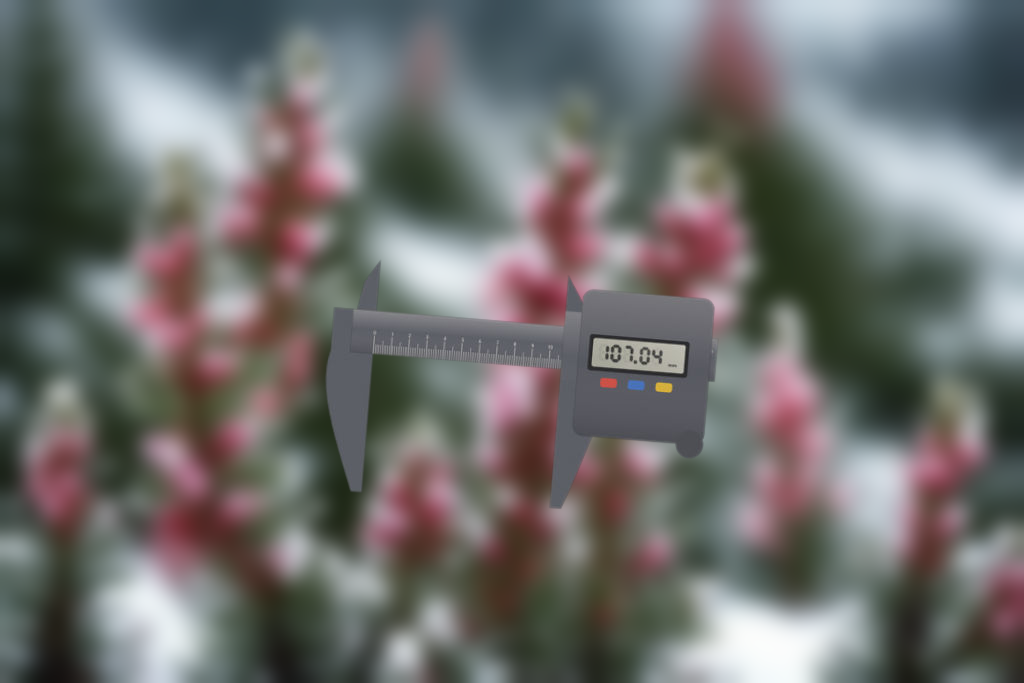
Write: **107.04** mm
